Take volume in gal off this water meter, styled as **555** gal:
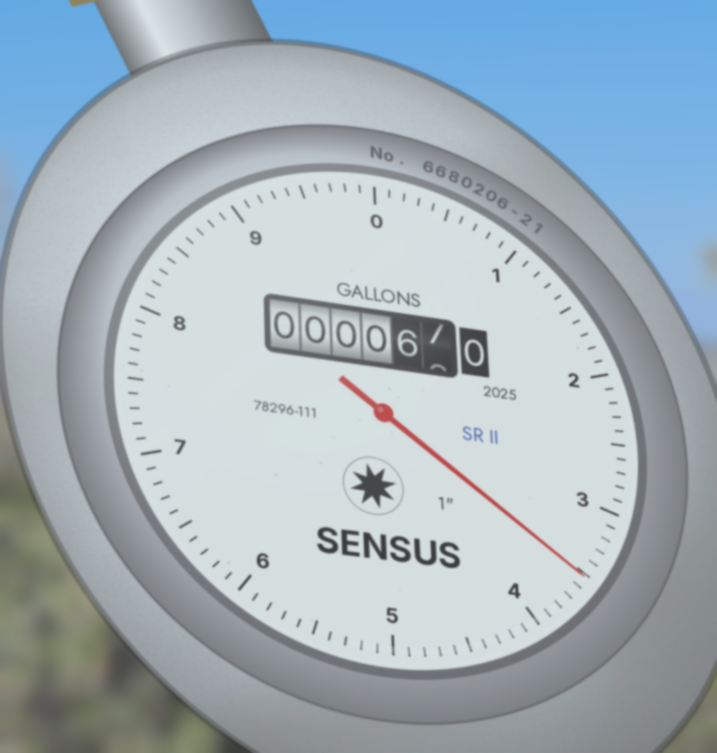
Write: **673.5** gal
